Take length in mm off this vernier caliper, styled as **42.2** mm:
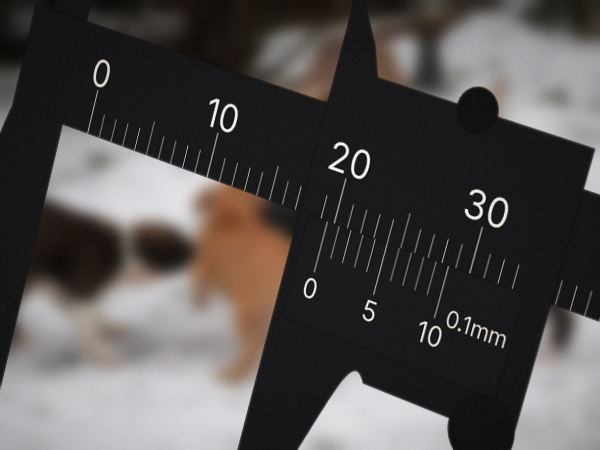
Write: **19.5** mm
